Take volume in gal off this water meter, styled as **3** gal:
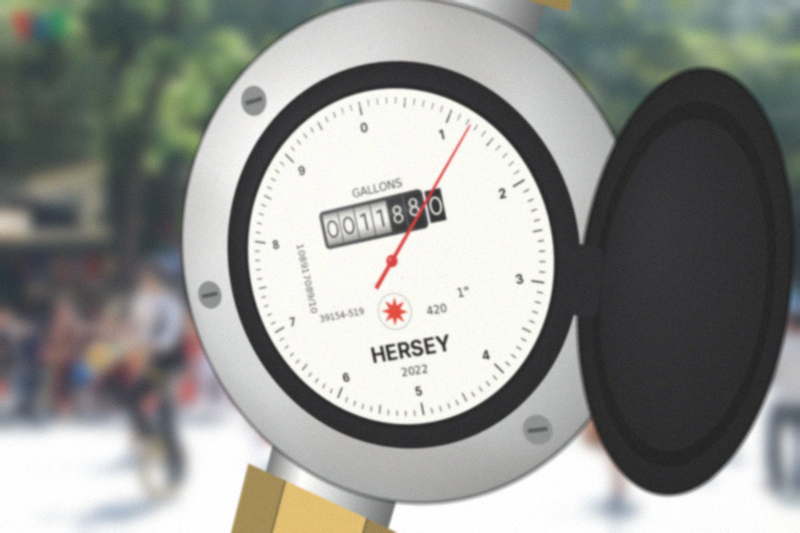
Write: **11881.2** gal
